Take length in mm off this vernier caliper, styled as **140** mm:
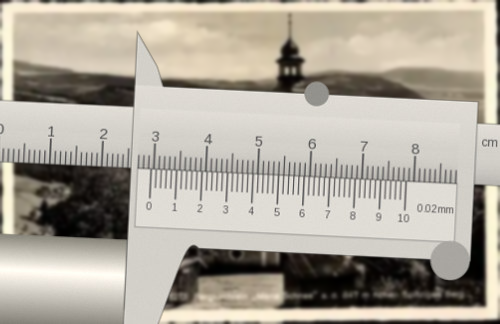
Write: **29.5** mm
